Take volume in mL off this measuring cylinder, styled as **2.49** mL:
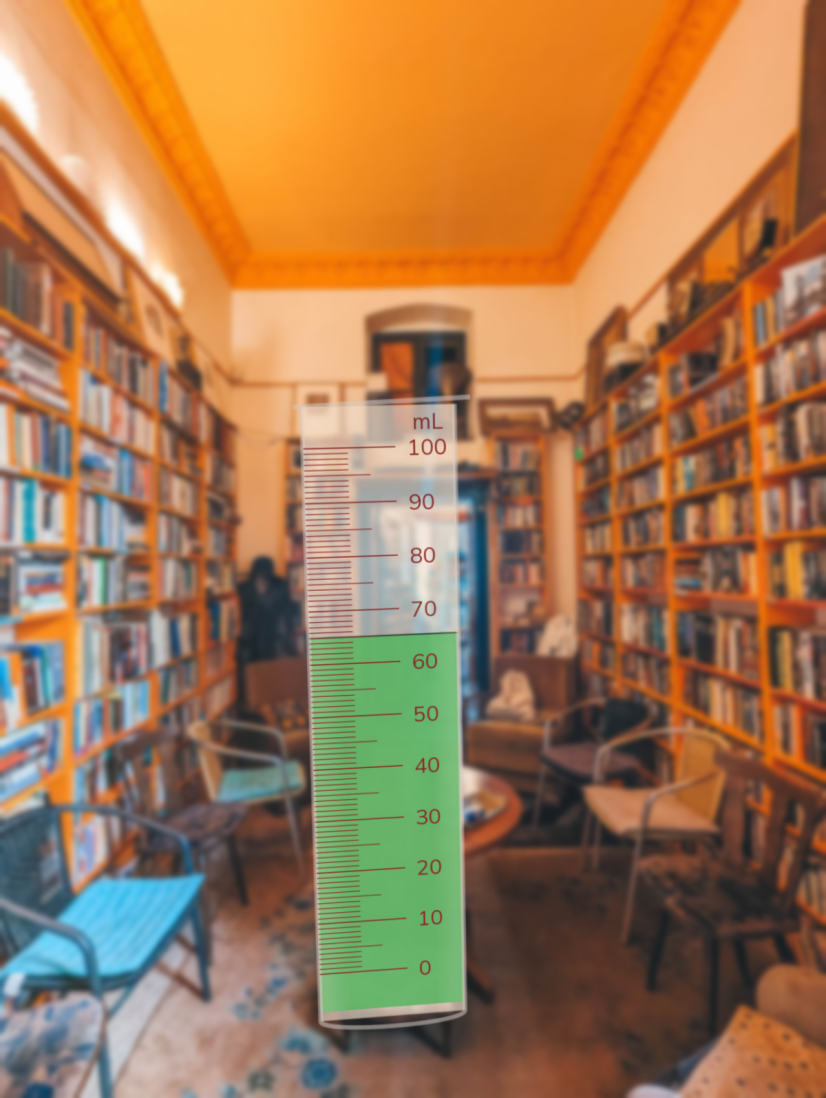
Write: **65** mL
